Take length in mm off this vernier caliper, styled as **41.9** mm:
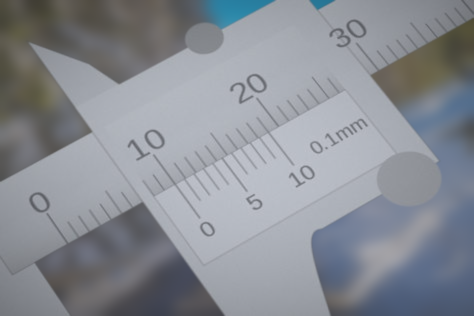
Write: **10.0** mm
